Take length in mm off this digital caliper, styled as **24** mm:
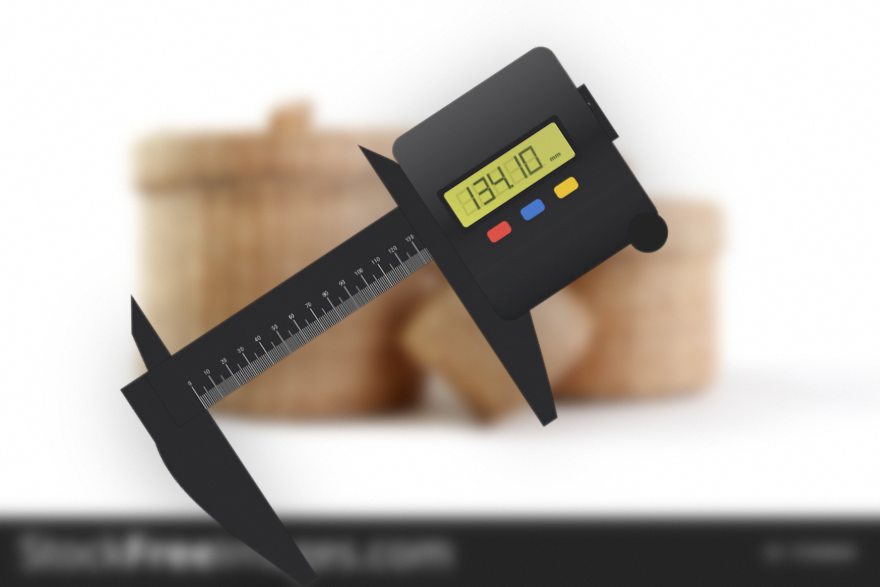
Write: **134.10** mm
